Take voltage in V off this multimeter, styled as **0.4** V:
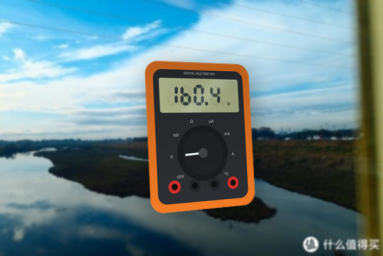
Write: **160.4** V
